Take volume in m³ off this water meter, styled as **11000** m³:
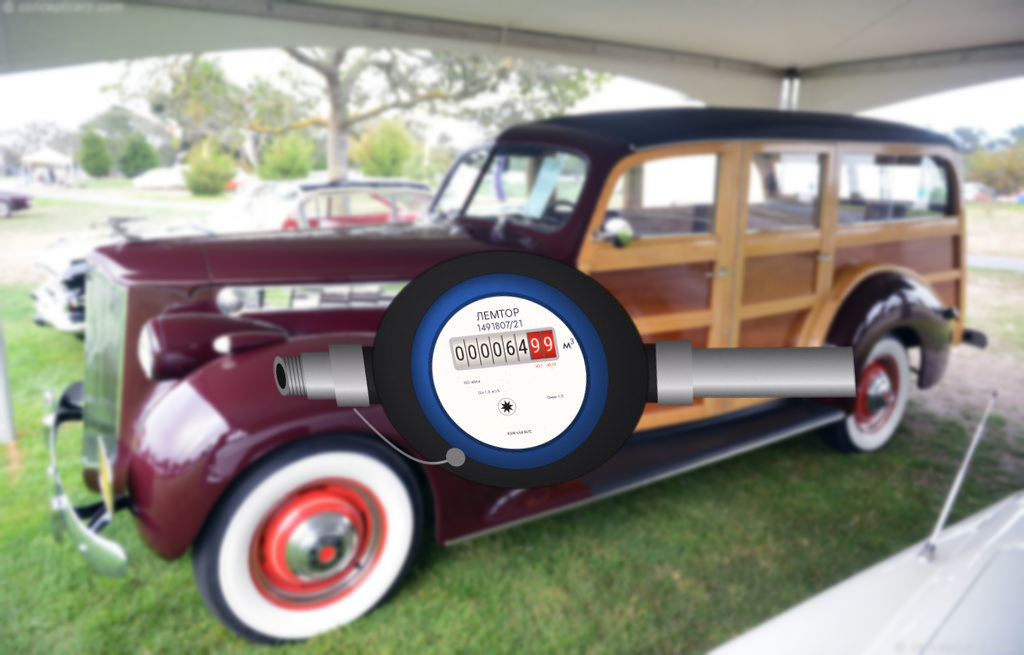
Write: **64.99** m³
